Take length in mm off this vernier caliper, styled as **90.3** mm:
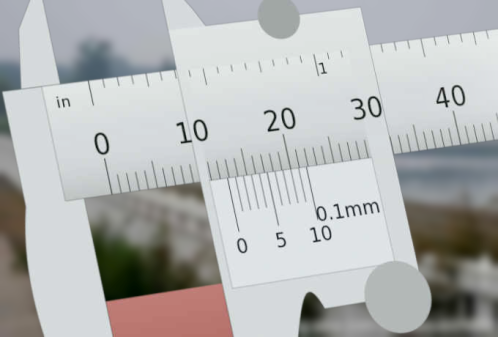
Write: **12.8** mm
